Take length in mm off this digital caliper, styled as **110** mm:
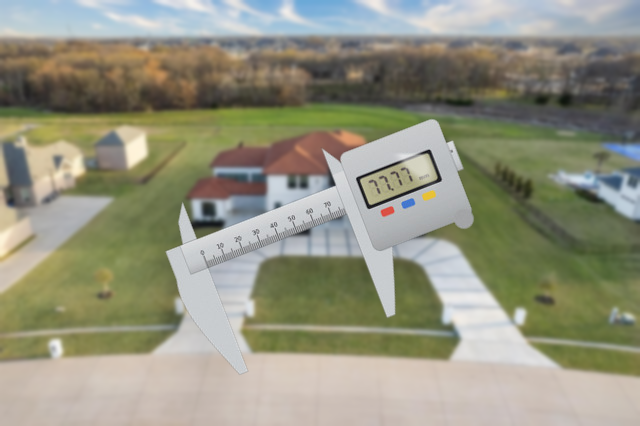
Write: **77.77** mm
